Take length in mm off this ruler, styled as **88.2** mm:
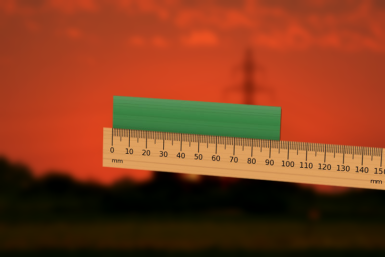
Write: **95** mm
